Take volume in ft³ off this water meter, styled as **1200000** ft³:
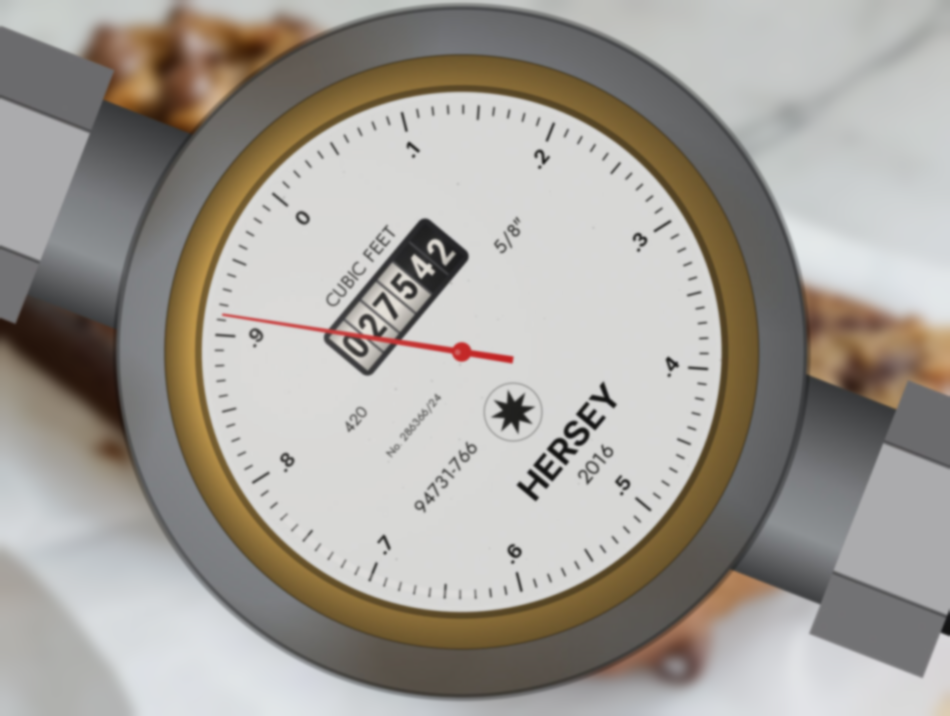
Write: **27541.91** ft³
